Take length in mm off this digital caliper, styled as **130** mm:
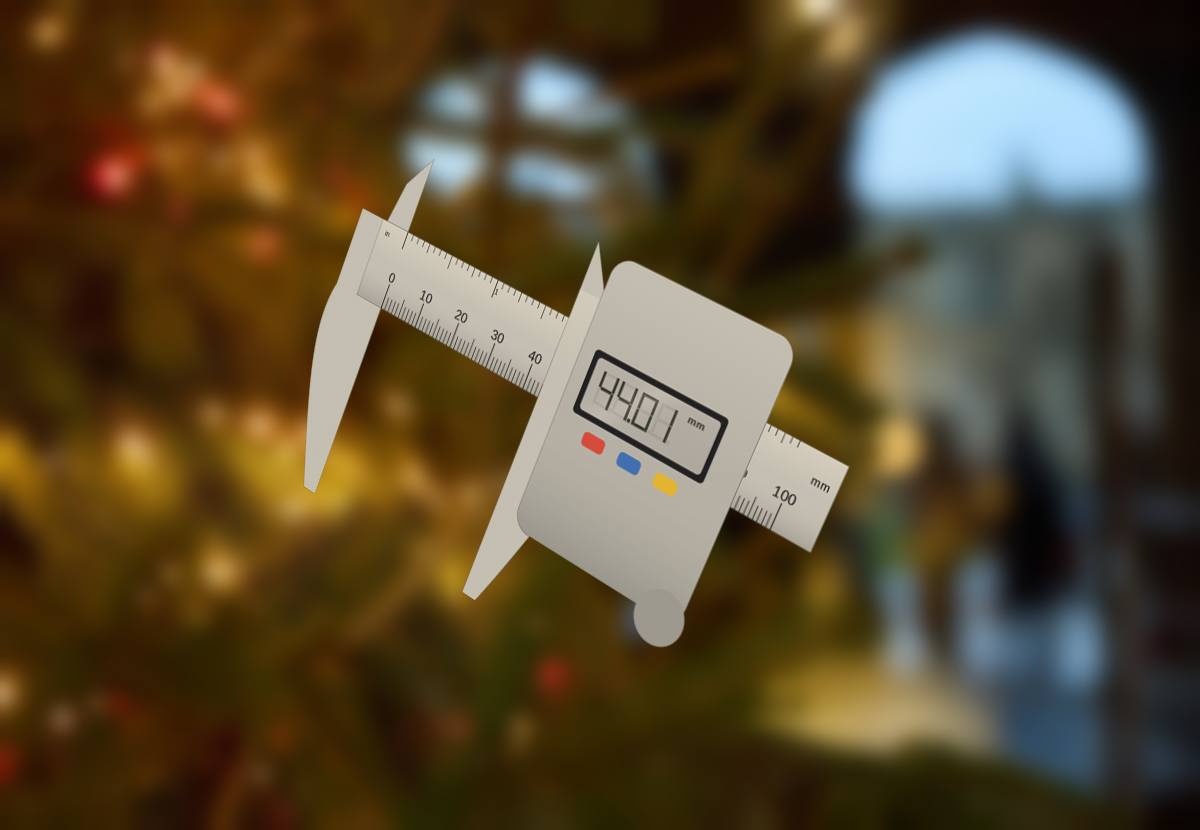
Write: **44.01** mm
